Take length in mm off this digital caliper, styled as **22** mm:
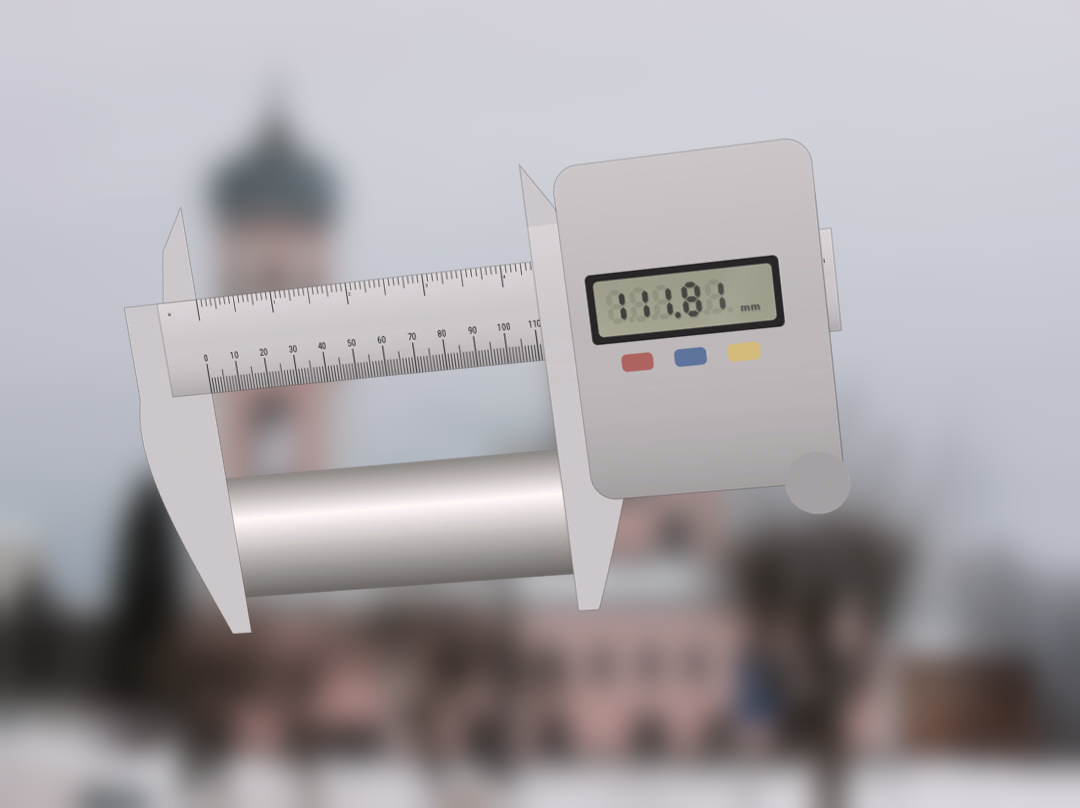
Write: **111.81** mm
